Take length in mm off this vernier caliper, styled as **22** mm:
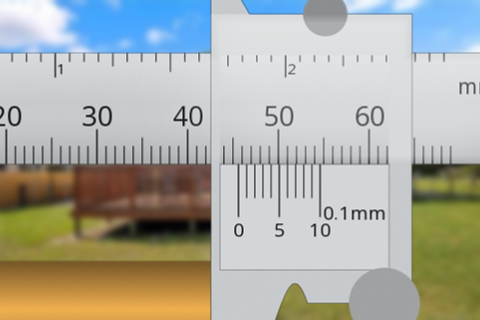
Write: **45.6** mm
